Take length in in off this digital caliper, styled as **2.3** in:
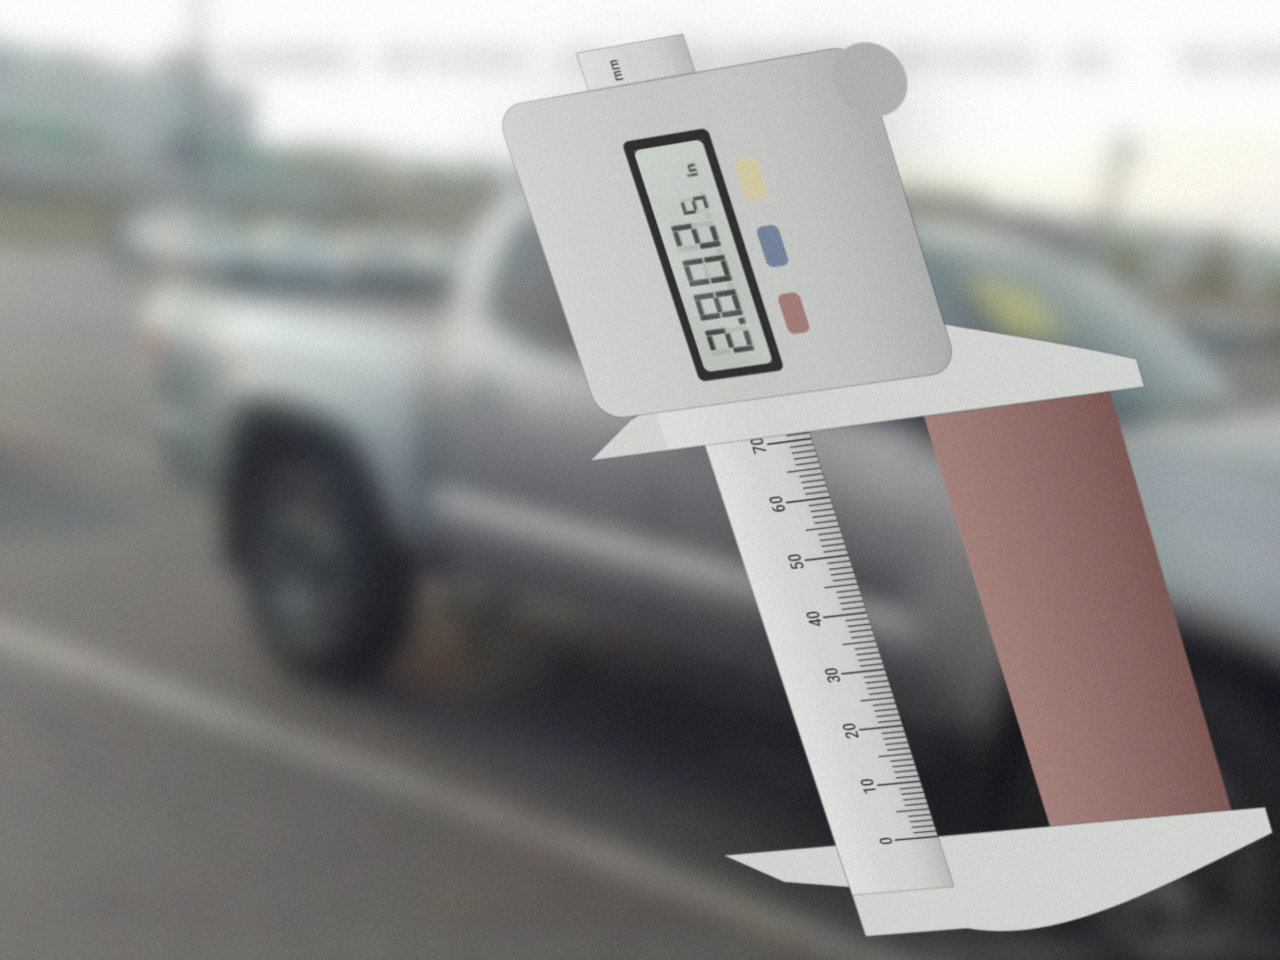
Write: **2.8025** in
